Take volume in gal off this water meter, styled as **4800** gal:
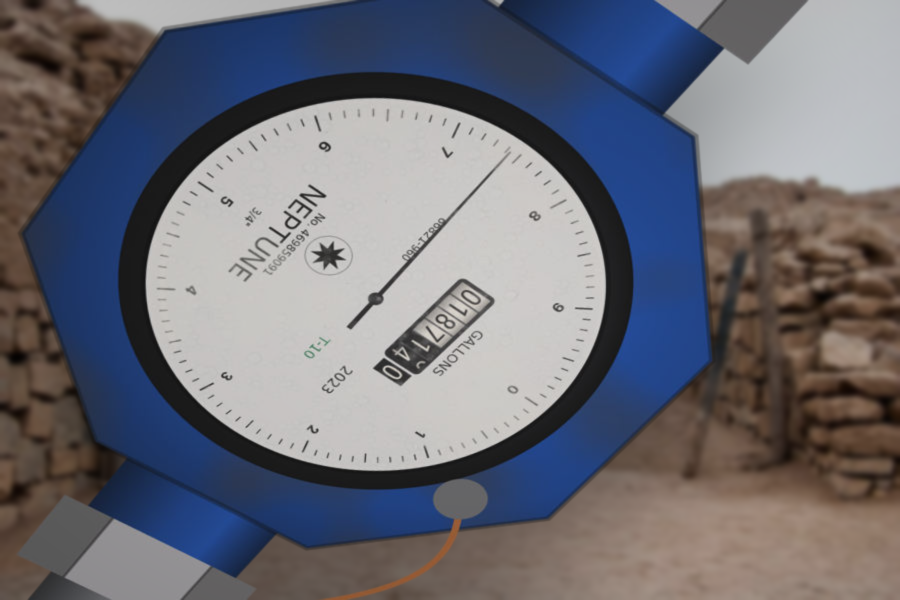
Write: **187137.4** gal
